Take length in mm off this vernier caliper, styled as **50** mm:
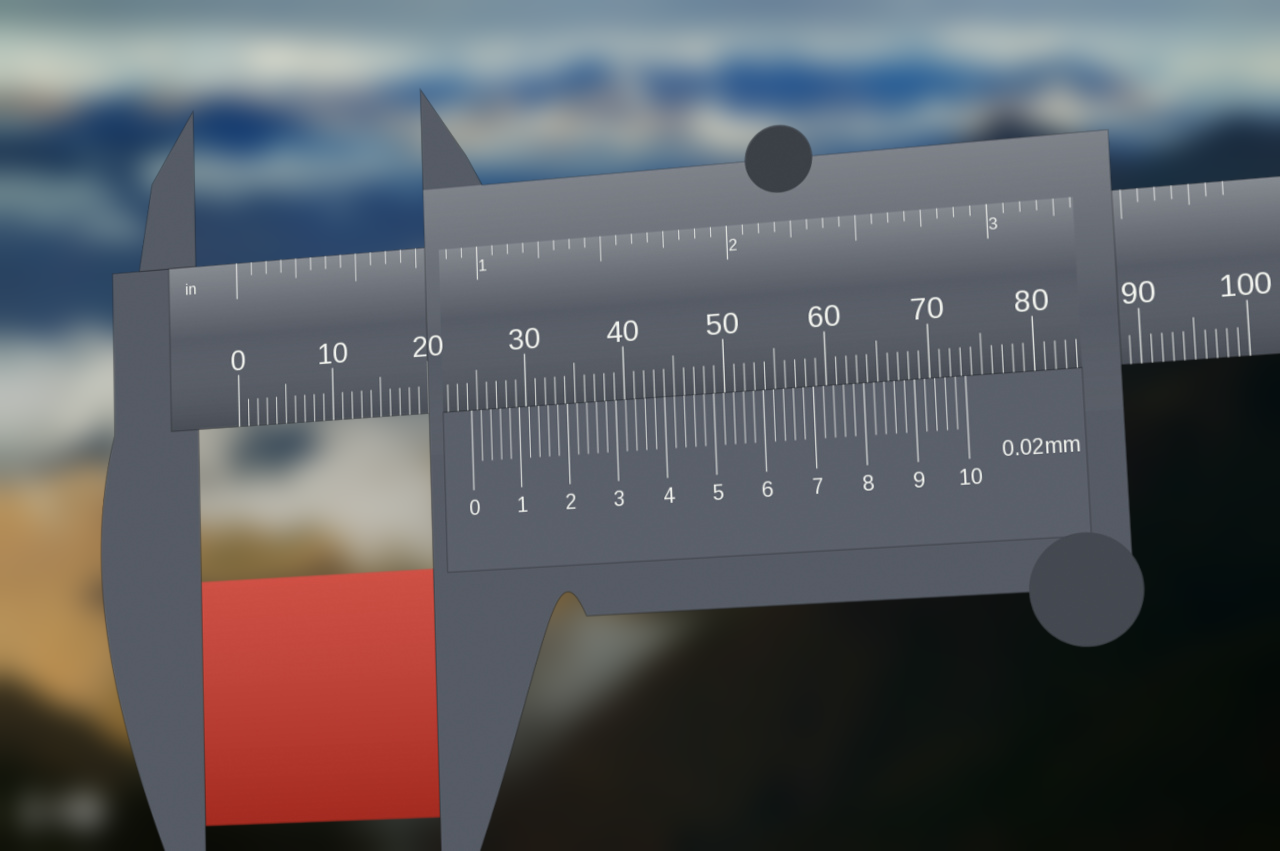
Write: **24.4** mm
